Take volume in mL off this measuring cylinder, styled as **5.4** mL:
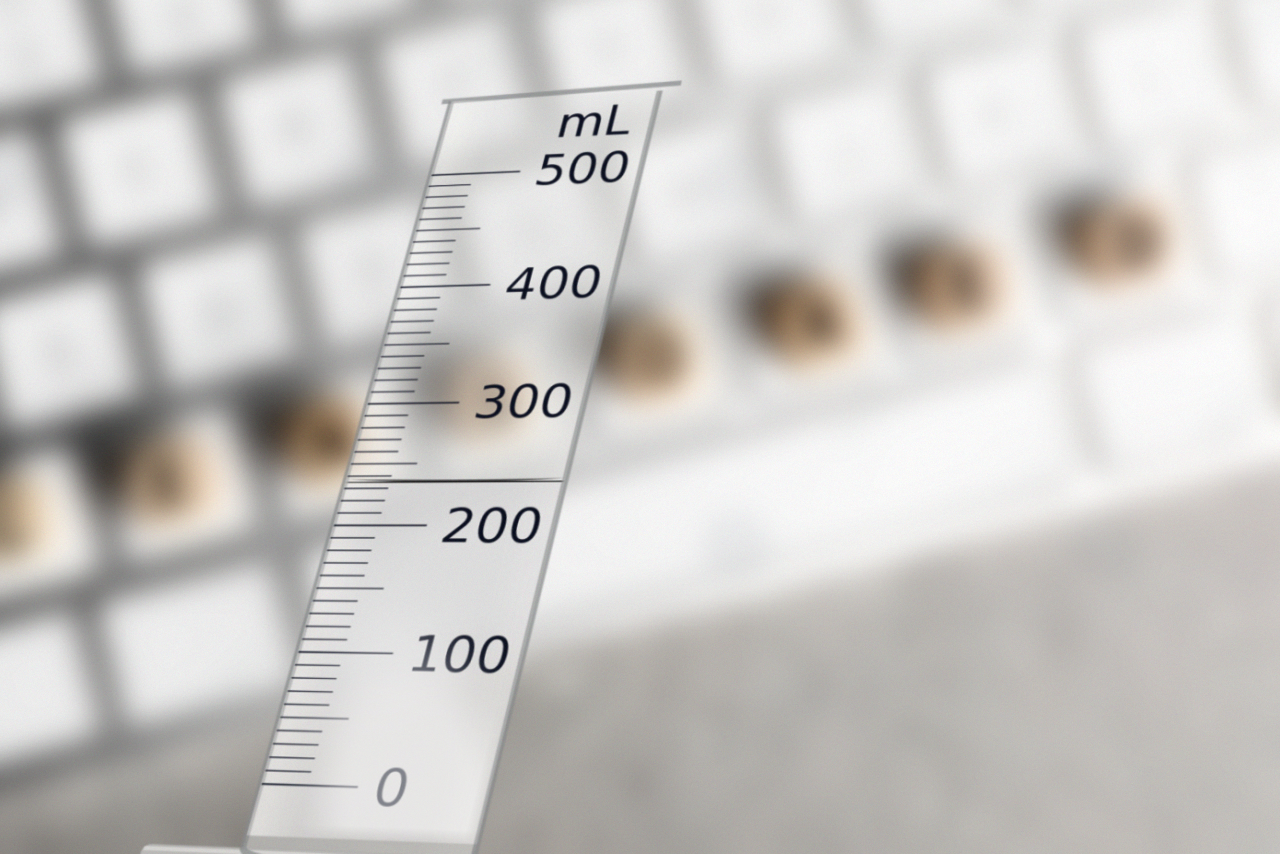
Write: **235** mL
